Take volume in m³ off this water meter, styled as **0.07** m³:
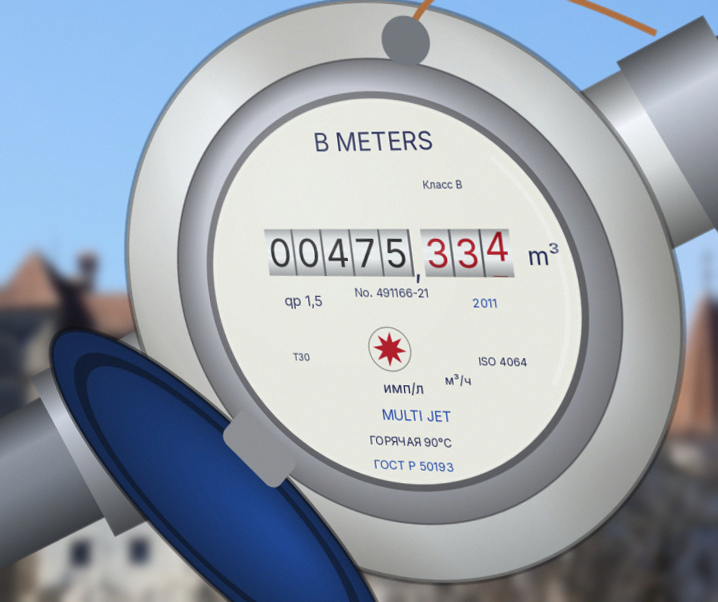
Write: **475.334** m³
